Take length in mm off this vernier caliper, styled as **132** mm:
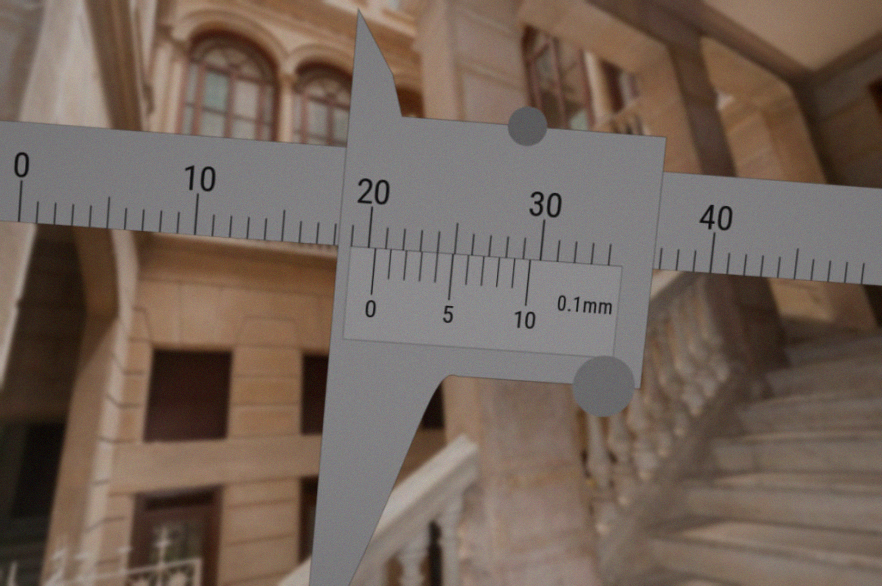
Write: **20.4** mm
